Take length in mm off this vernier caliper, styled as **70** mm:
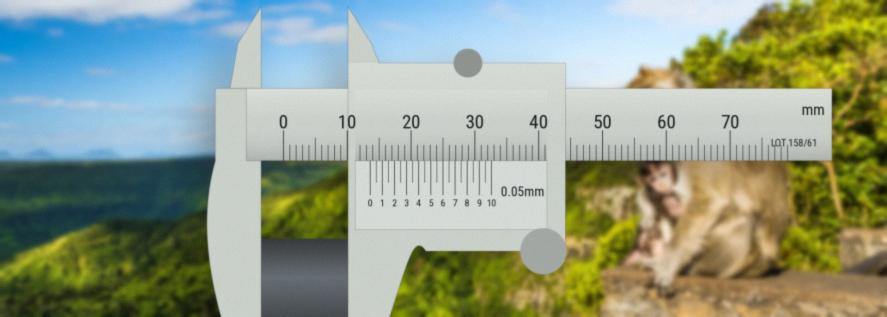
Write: **13.6** mm
